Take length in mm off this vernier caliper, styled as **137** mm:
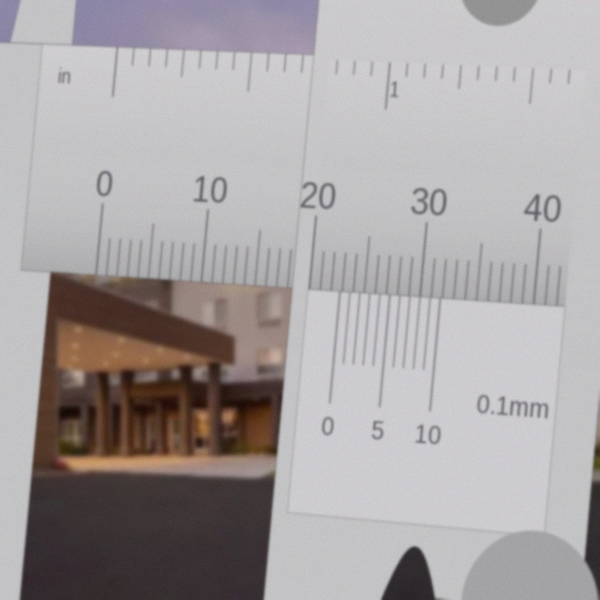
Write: **22.8** mm
